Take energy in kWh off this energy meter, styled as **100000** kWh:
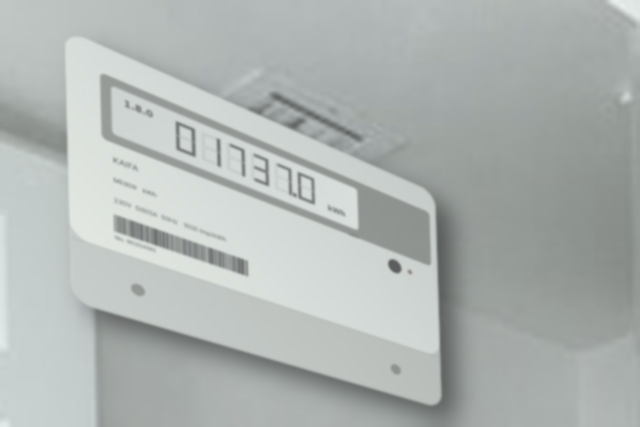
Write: **1737.0** kWh
